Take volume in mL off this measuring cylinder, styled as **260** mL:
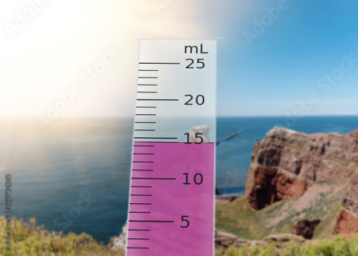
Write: **14.5** mL
